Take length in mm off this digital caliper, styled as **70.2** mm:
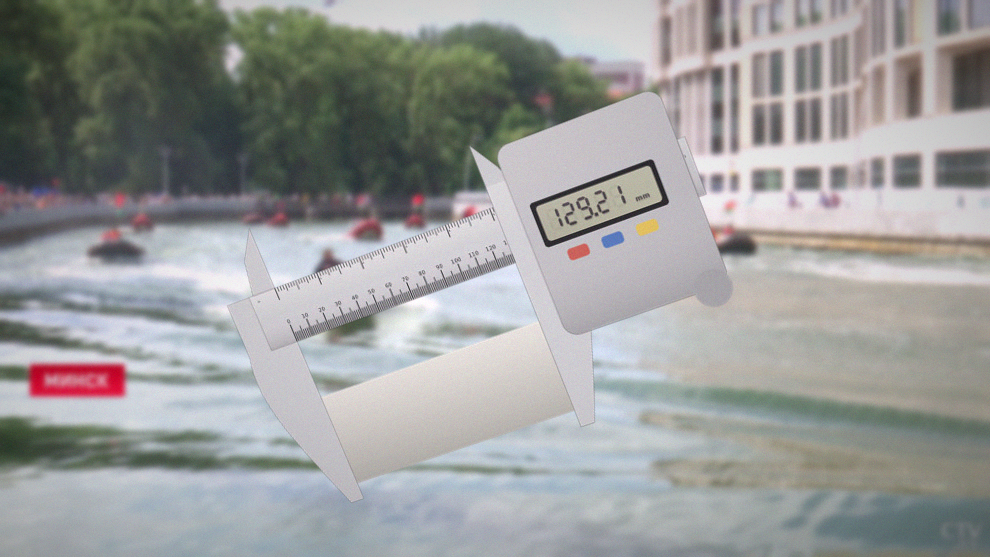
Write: **129.21** mm
